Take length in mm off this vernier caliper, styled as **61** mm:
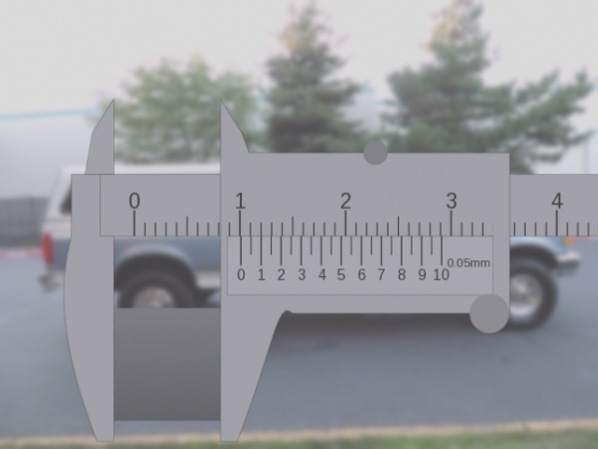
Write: **10.1** mm
